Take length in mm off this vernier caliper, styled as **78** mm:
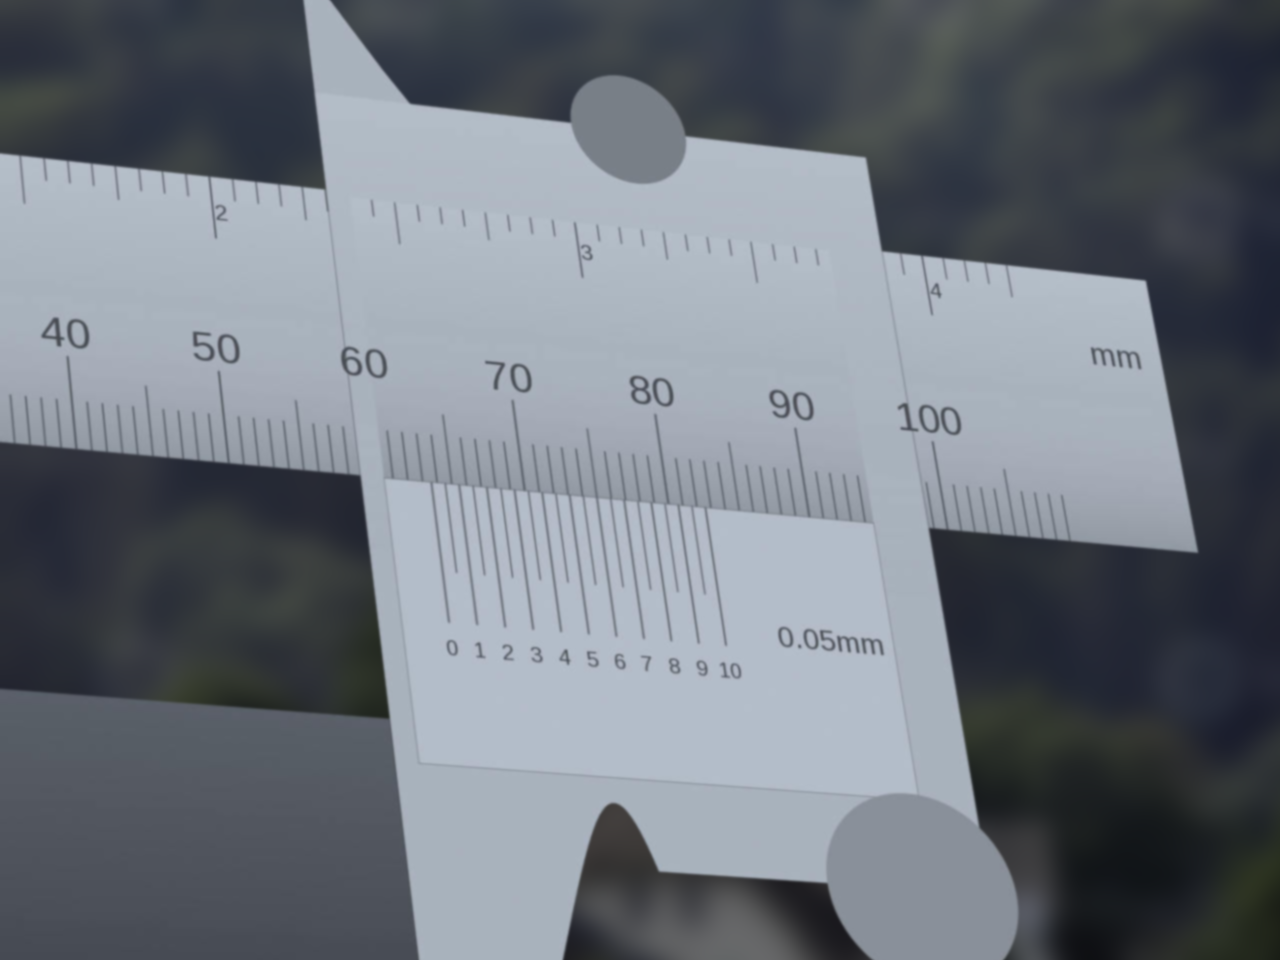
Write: **63.6** mm
